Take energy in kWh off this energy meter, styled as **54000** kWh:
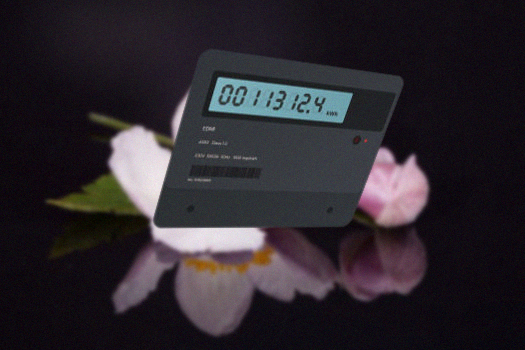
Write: **11312.4** kWh
